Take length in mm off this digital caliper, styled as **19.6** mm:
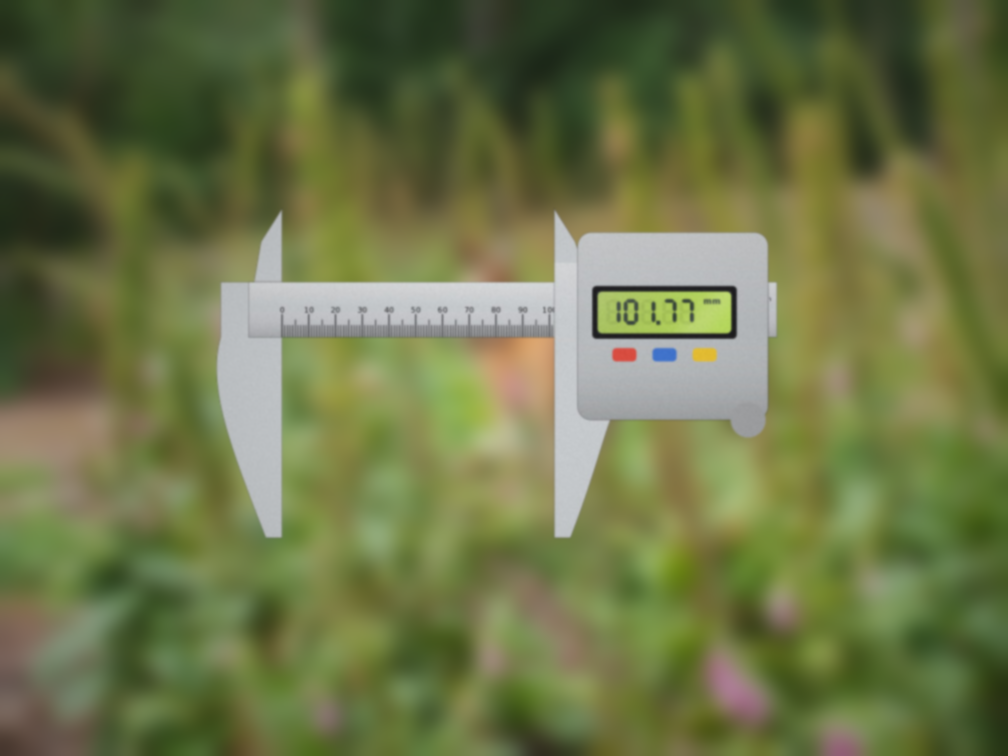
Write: **101.77** mm
